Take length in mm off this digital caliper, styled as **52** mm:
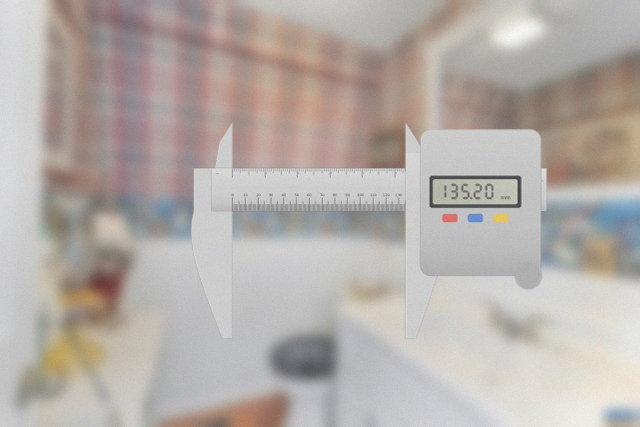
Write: **135.20** mm
